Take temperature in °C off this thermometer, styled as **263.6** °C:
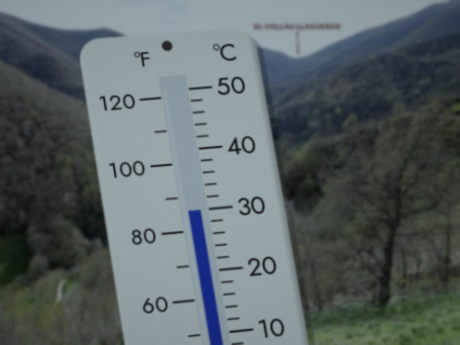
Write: **30** °C
